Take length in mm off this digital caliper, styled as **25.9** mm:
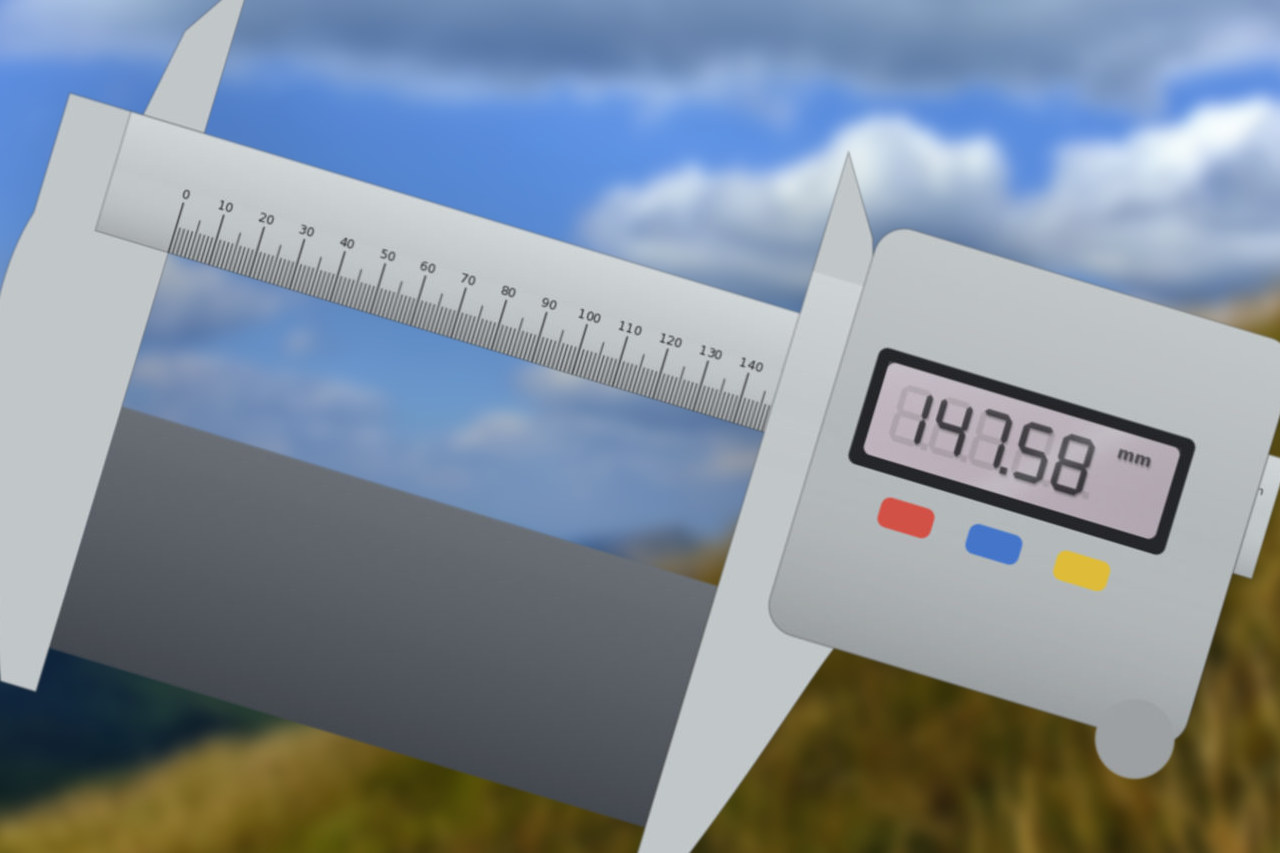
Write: **147.58** mm
